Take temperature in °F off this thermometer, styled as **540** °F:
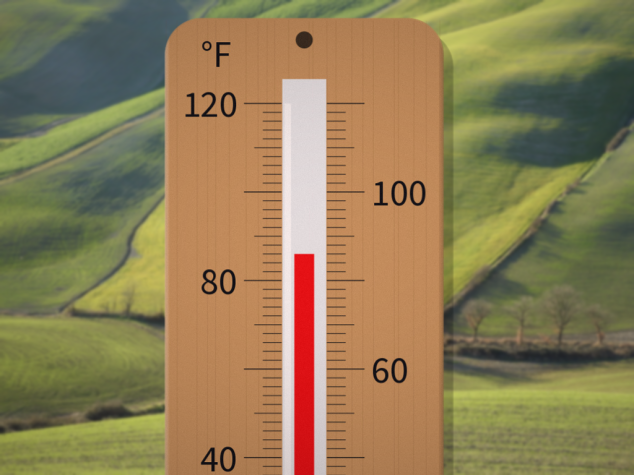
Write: **86** °F
